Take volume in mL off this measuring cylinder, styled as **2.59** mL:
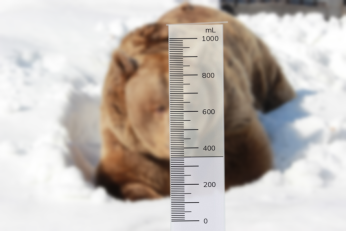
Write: **350** mL
